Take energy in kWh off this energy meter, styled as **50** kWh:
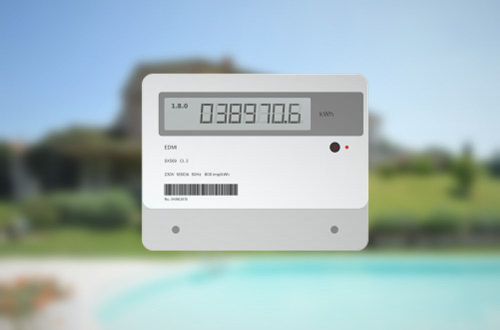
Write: **38970.6** kWh
